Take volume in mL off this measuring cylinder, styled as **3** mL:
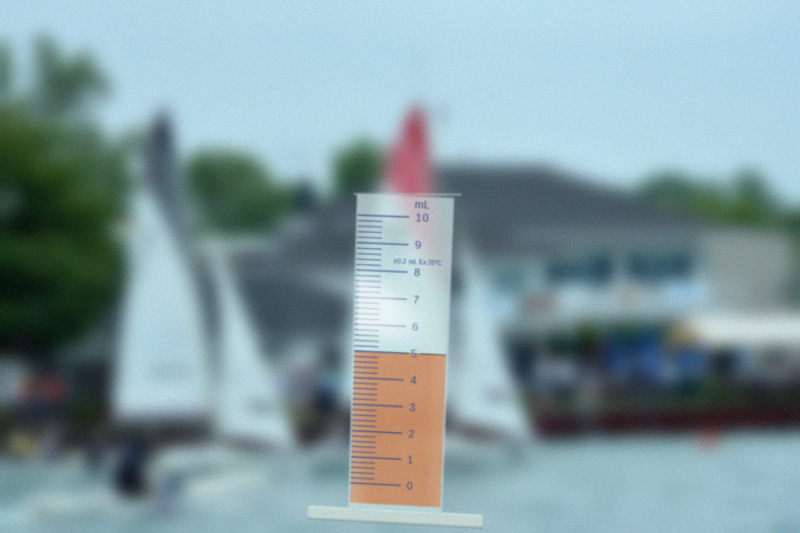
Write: **5** mL
